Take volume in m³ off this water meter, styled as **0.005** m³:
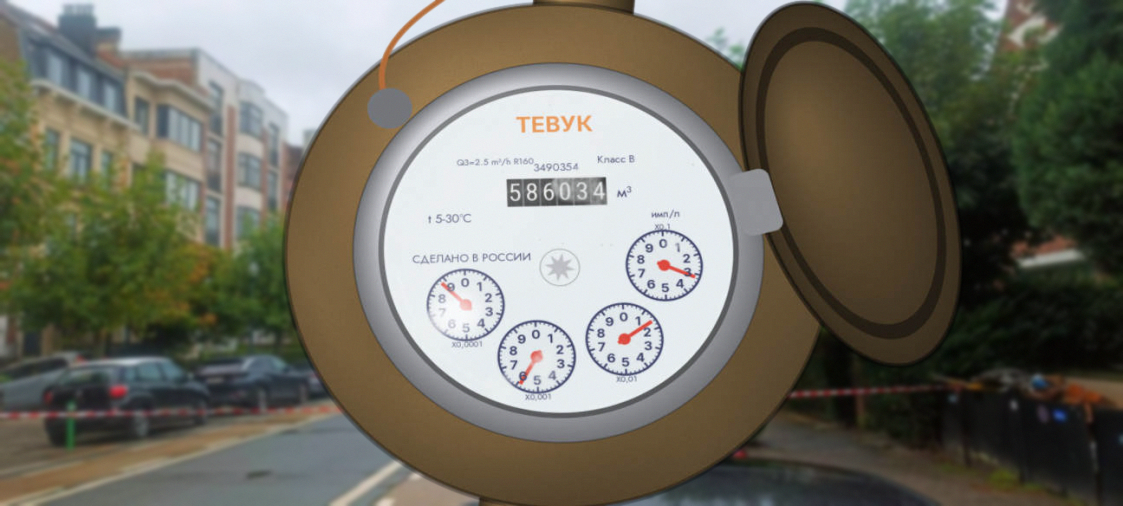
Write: **586034.3158** m³
